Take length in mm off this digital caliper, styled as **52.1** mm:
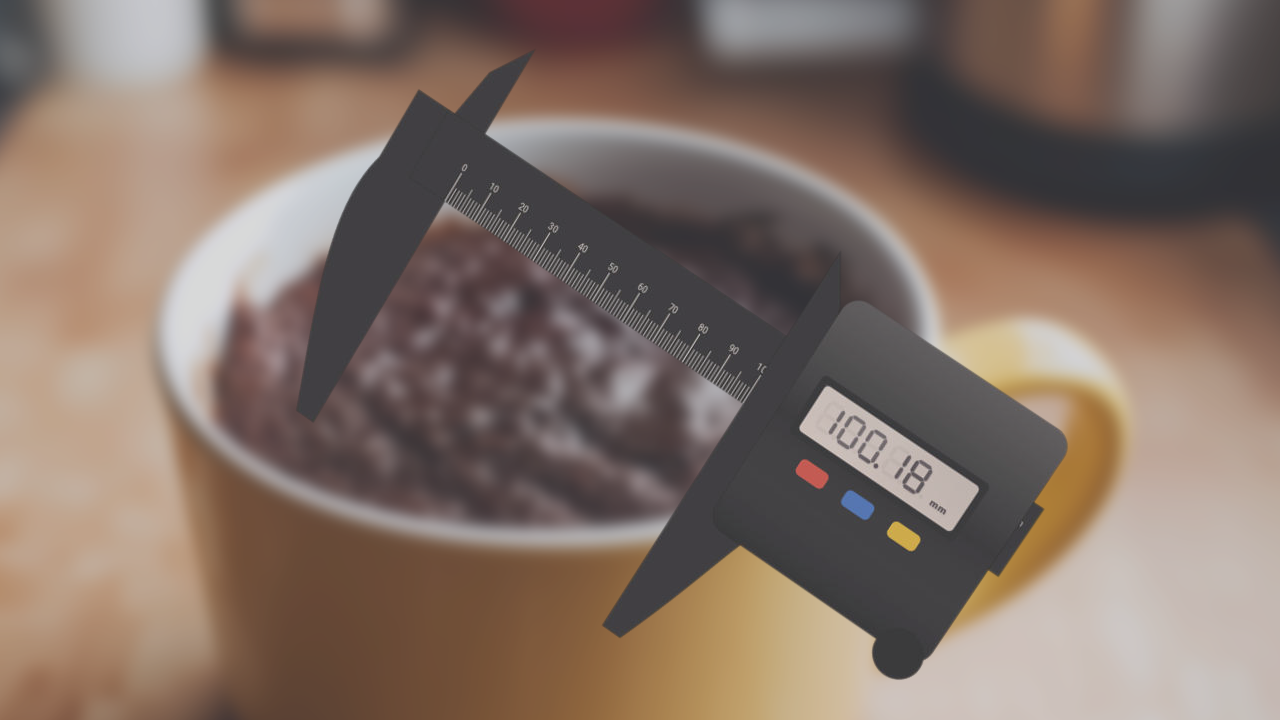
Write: **100.18** mm
